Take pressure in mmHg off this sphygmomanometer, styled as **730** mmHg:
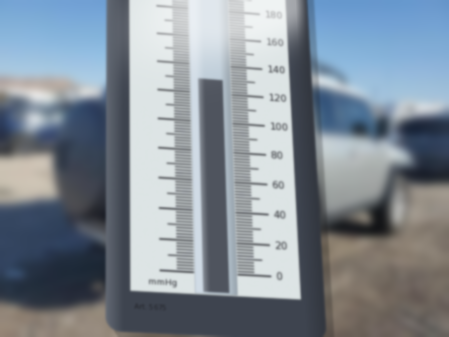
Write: **130** mmHg
